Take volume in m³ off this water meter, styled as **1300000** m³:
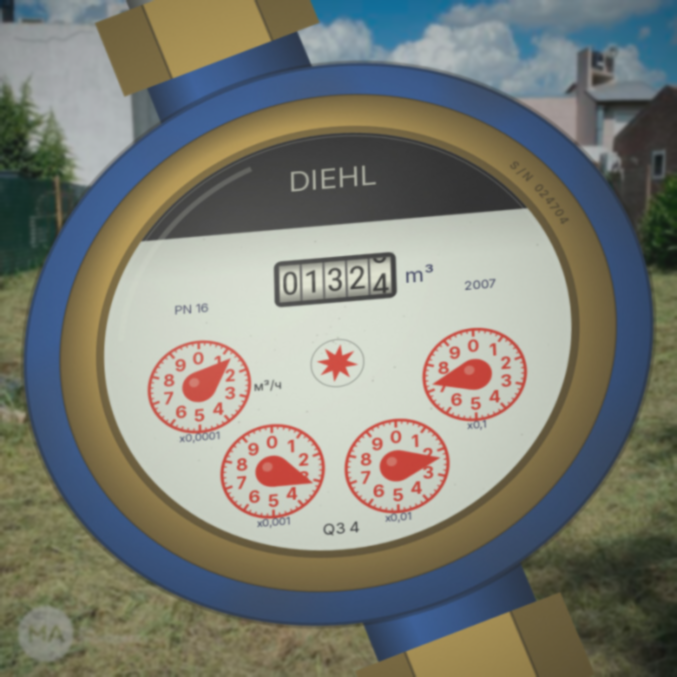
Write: **1323.7231** m³
